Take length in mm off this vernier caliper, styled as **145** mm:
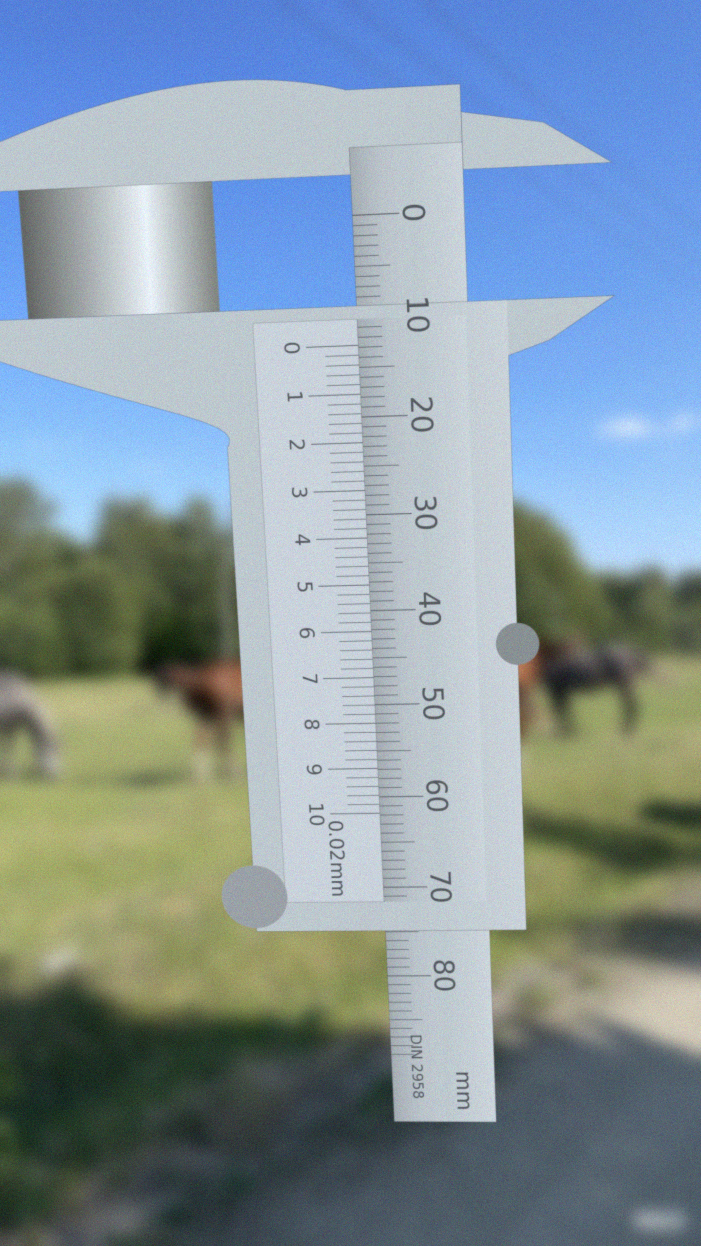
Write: **12.8** mm
